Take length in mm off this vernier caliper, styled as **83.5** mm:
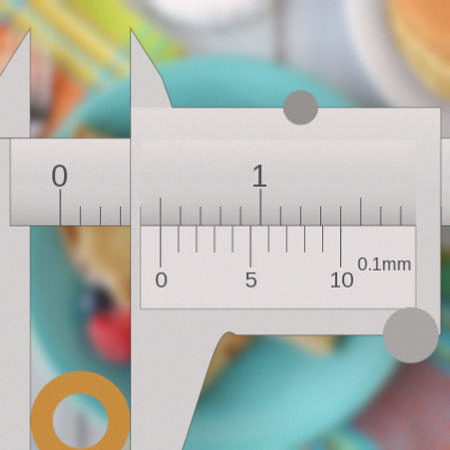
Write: **5.0** mm
